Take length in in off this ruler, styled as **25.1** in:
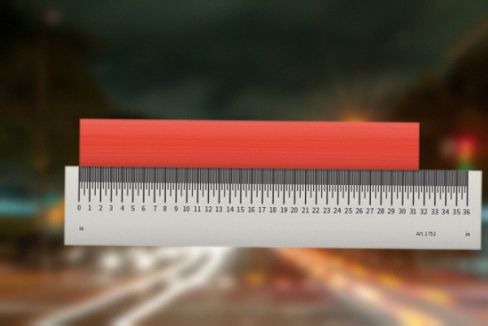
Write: **31.5** in
